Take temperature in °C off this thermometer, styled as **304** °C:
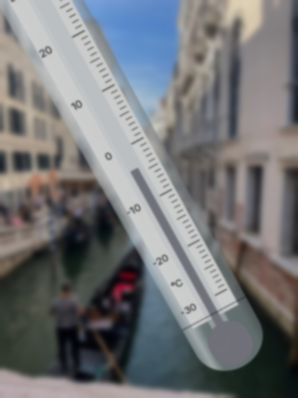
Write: **-4** °C
